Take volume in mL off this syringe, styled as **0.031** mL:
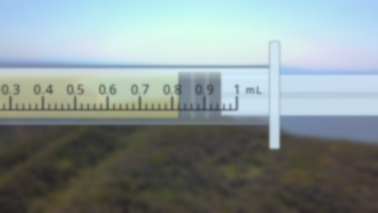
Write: **0.82** mL
